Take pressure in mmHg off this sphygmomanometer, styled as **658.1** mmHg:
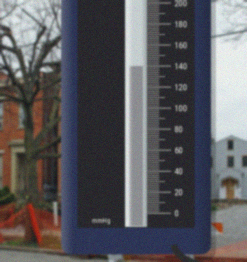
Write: **140** mmHg
